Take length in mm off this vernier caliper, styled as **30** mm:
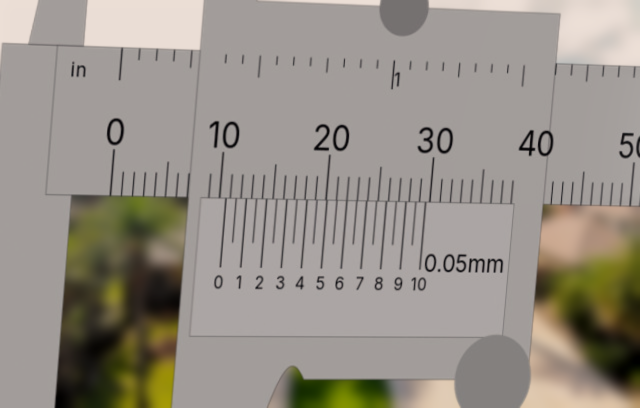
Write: **10.6** mm
